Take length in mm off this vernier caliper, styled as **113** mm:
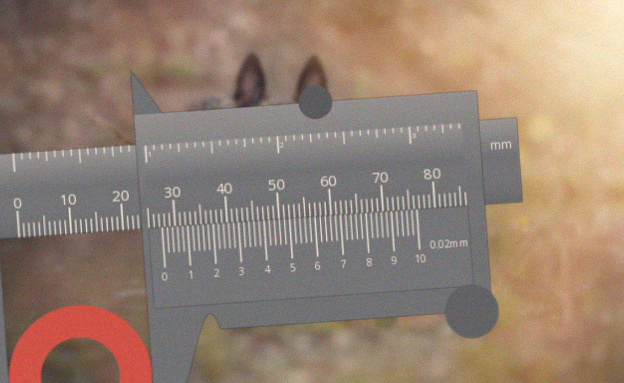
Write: **27.5** mm
